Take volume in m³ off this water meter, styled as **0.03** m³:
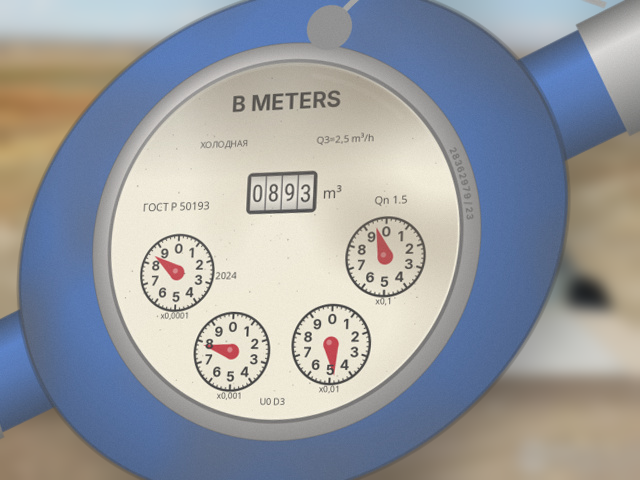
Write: **892.9478** m³
